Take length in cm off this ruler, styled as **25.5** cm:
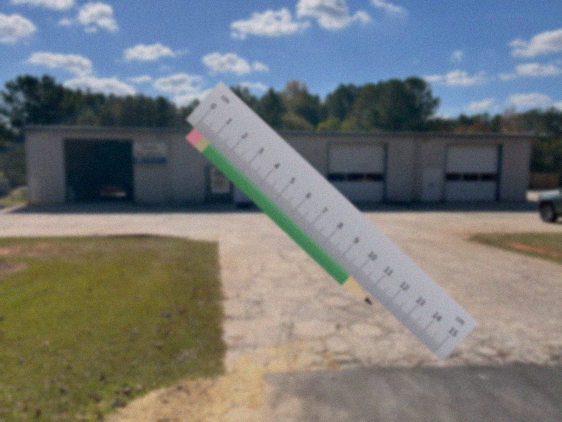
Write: **11.5** cm
